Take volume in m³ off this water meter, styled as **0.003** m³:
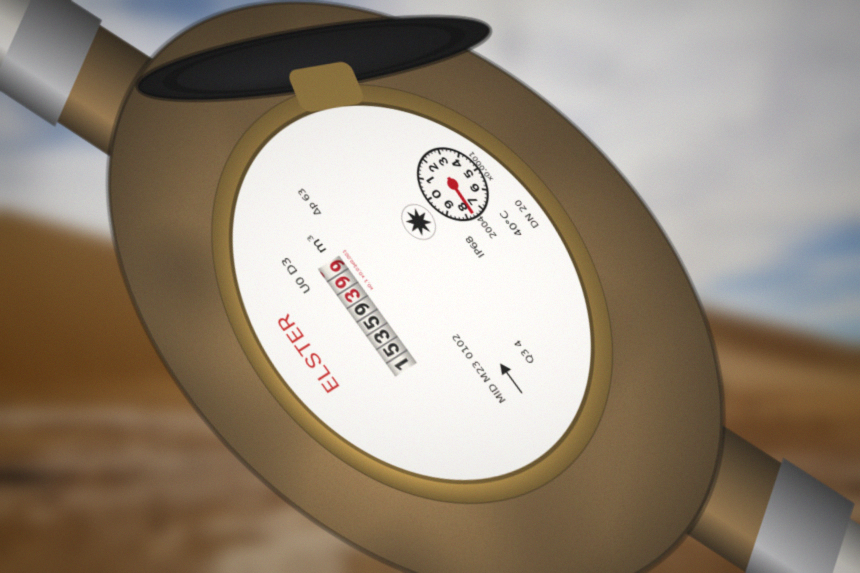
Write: **15359.3987** m³
